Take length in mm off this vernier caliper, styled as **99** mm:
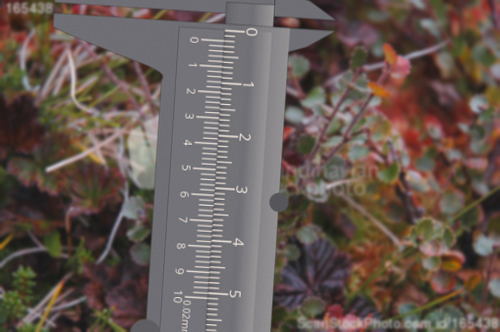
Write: **2.0** mm
